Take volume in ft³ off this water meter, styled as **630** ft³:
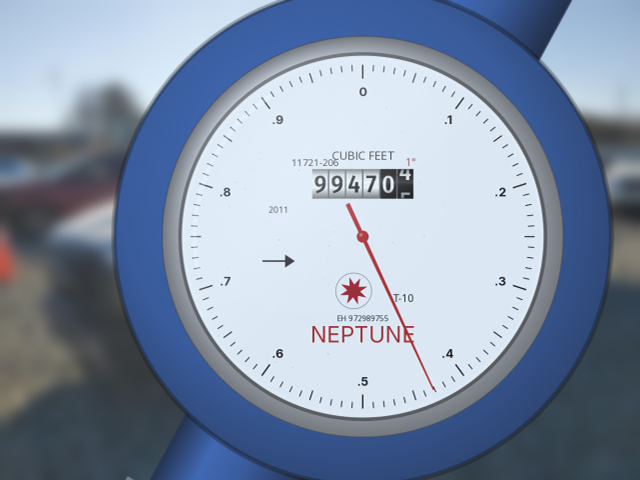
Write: **994704.43** ft³
